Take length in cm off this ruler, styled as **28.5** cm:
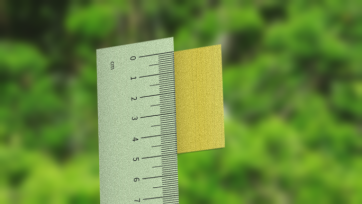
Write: **5** cm
